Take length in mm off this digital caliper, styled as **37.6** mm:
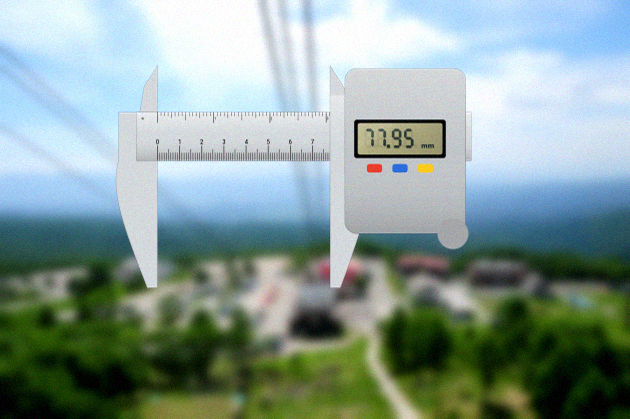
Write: **77.95** mm
